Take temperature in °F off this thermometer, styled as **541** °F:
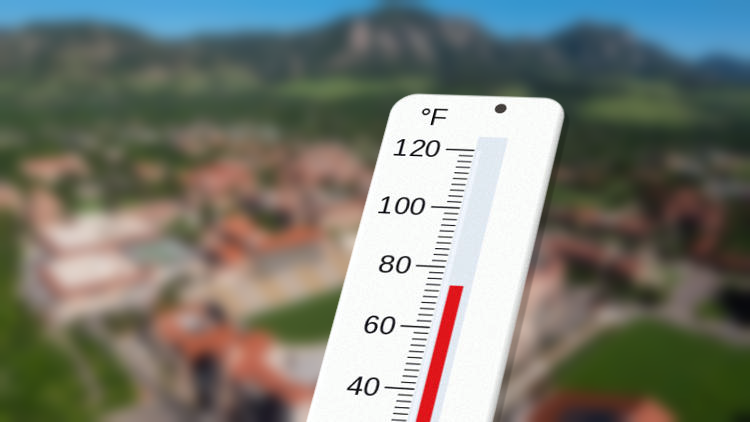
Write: **74** °F
